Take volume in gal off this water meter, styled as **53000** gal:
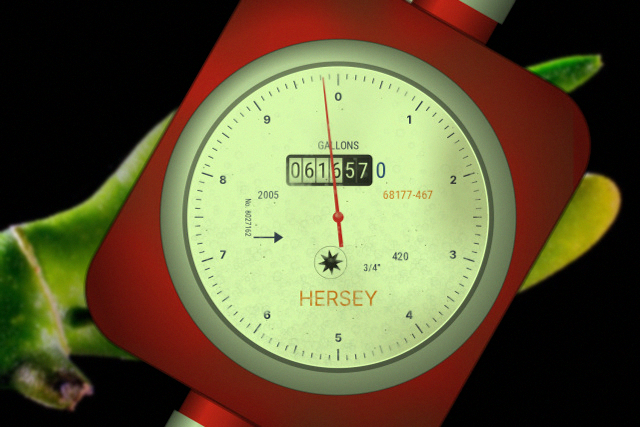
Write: **616569.8** gal
